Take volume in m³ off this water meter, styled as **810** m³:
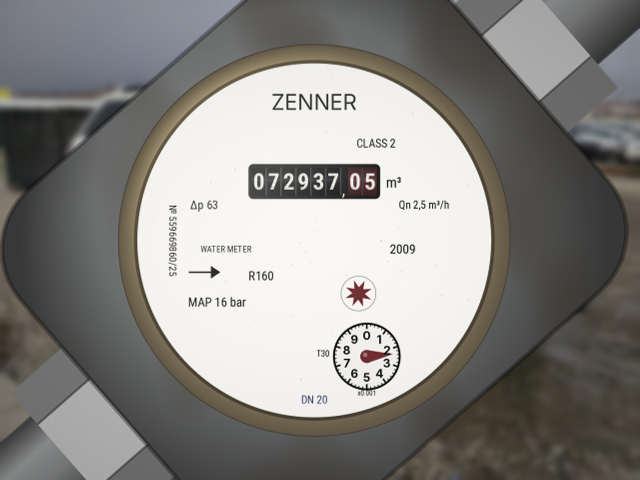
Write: **72937.052** m³
